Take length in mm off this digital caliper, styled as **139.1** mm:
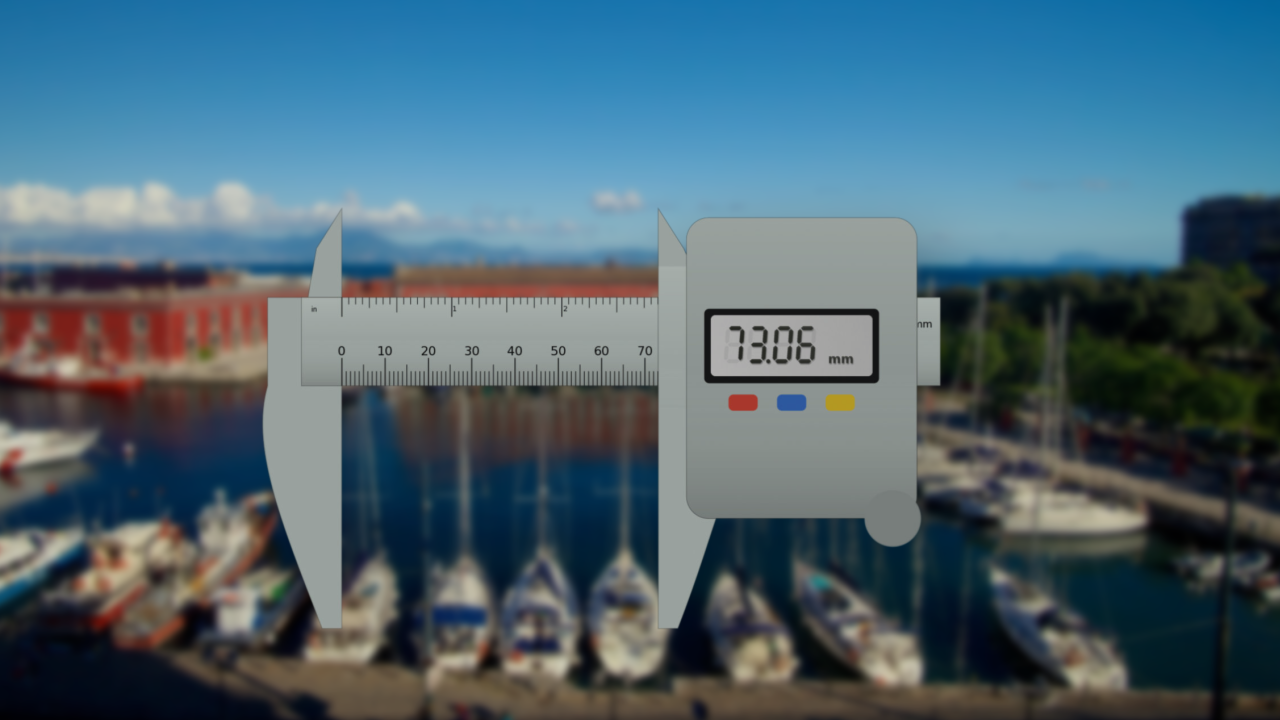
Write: **73.06** mm
